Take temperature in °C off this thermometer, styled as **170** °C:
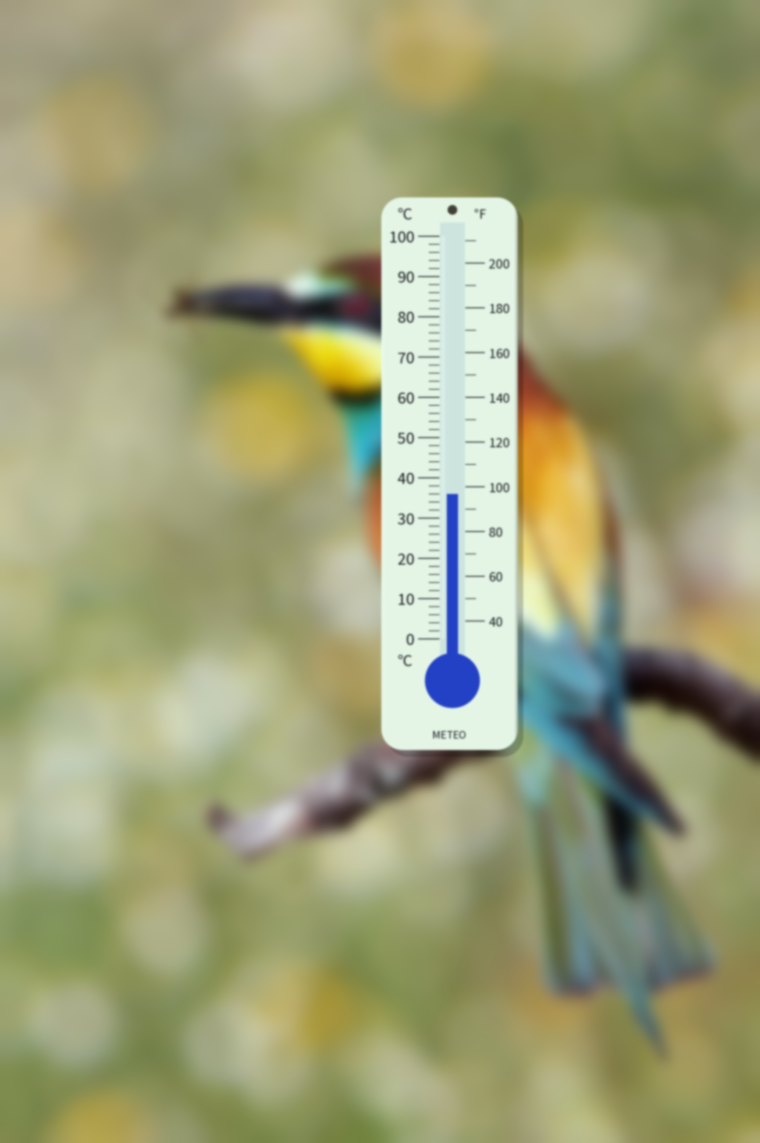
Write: **36** °C
